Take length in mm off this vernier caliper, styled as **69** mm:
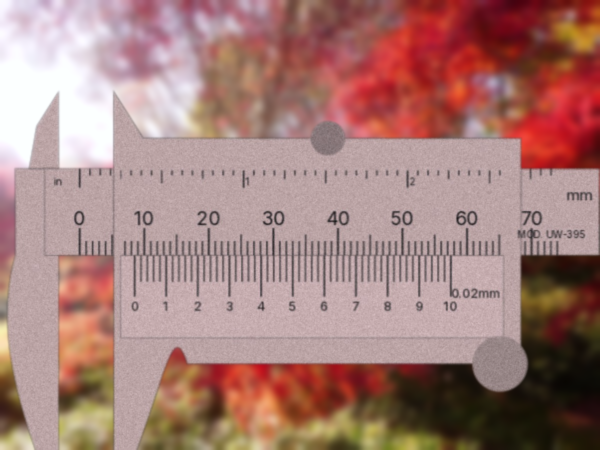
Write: **8.5** mm
